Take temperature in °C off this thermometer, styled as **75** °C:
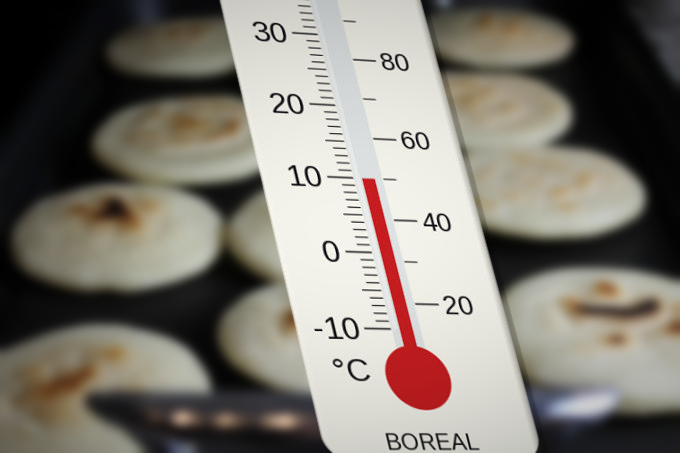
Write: **10** °C
